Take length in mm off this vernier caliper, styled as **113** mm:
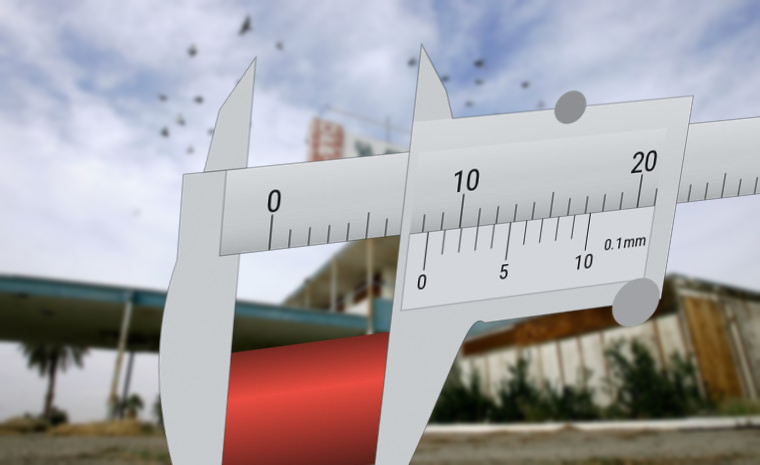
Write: **8.3** mm
